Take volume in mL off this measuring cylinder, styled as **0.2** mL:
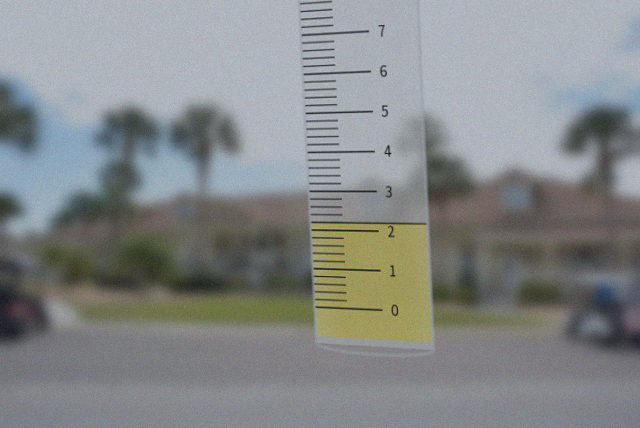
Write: **2.2** mL
